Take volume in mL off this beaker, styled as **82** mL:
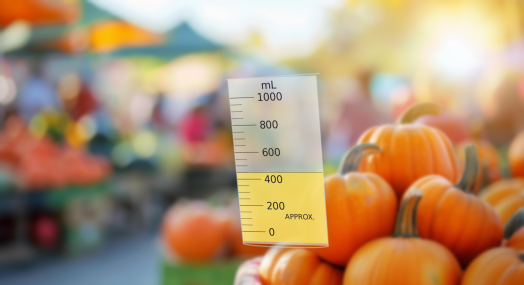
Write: **450** mL
